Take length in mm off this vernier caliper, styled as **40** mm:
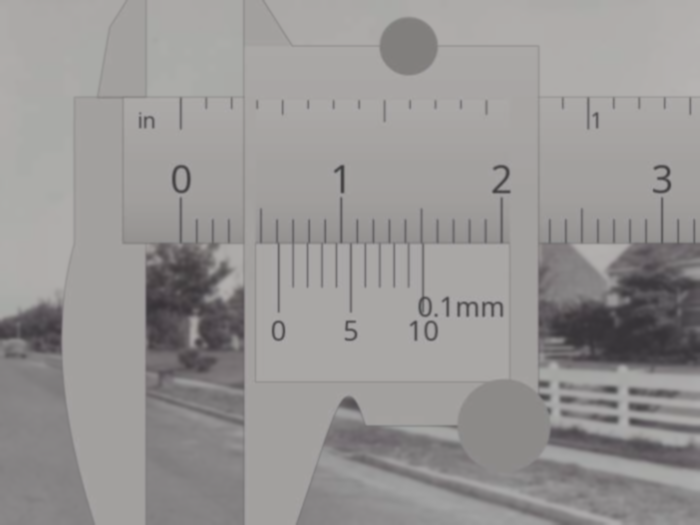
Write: **6.1** mm
